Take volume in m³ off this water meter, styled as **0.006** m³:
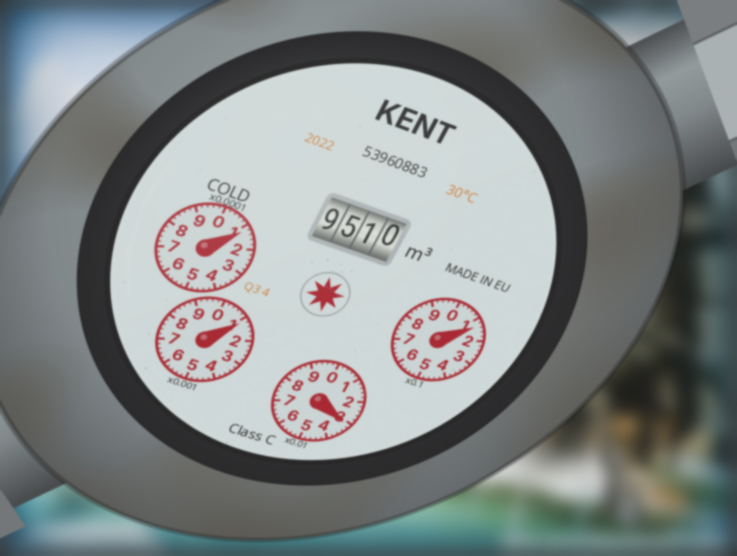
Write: **9510.1311** m³
